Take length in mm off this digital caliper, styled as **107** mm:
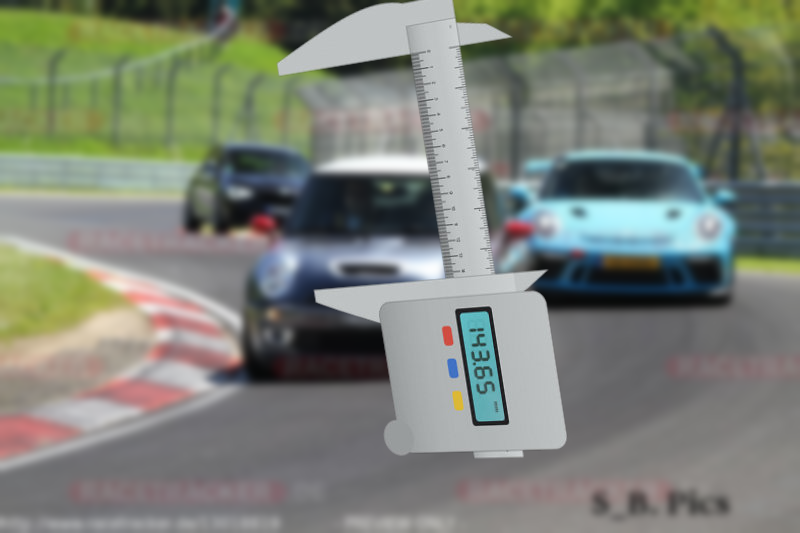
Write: **143.65** mm
